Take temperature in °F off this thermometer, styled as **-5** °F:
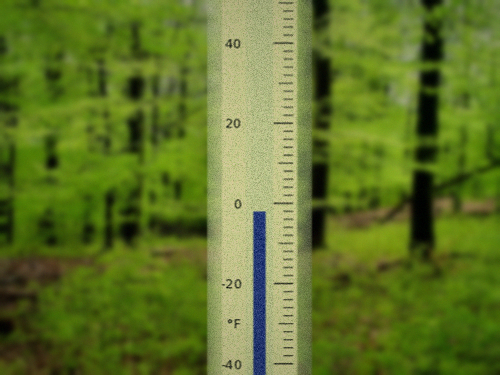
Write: **-2** °F
